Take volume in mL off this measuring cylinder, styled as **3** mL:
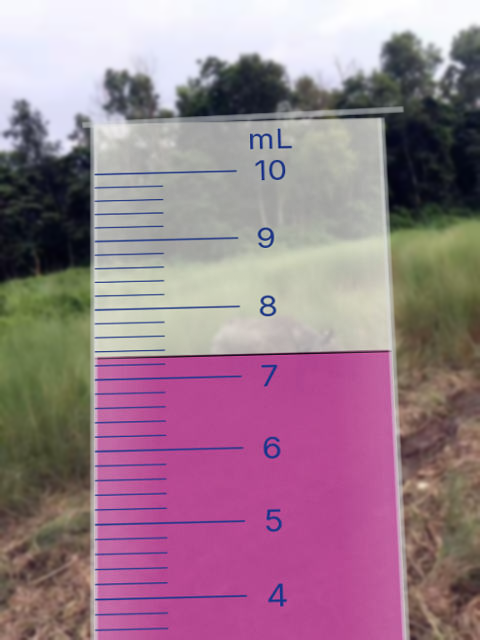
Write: **7.3** mL
